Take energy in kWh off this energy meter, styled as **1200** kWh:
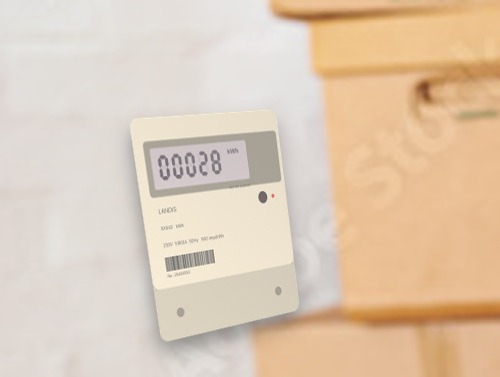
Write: **28** kWh
